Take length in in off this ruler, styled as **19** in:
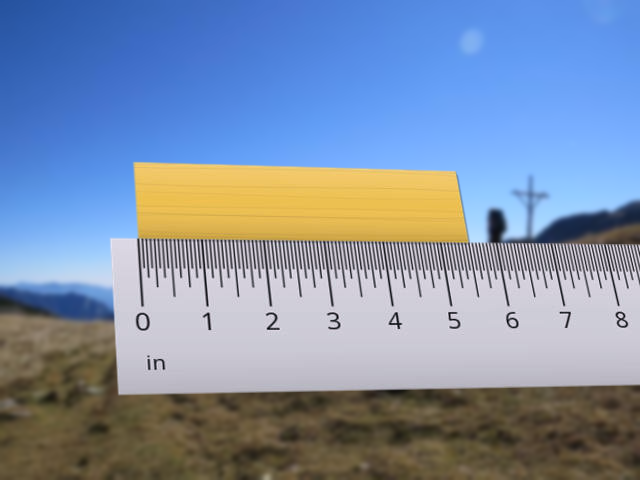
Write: **5.5** in
